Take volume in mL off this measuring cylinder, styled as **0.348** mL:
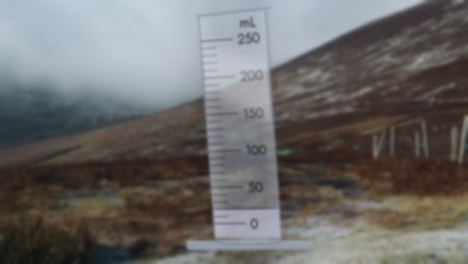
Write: **20** mL
